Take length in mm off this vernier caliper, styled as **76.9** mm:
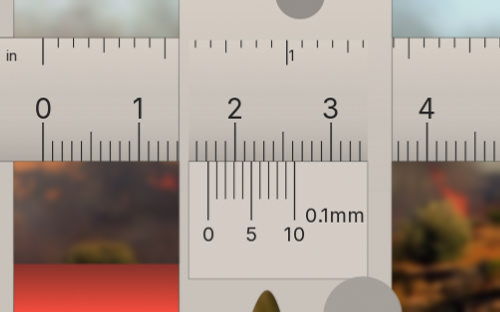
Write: **17.2** mm
